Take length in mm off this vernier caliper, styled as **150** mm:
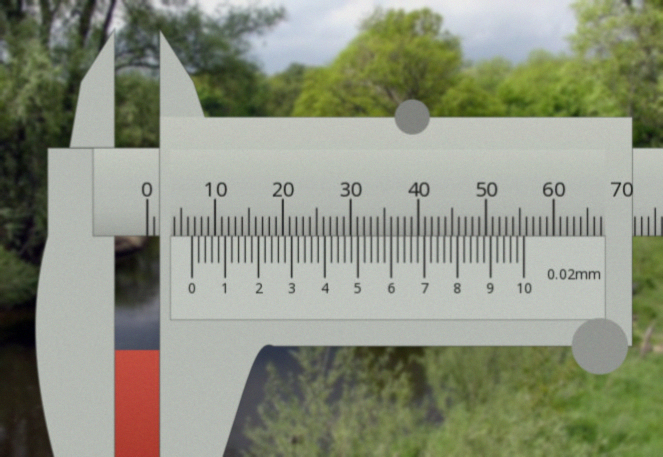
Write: **6.6** mm
